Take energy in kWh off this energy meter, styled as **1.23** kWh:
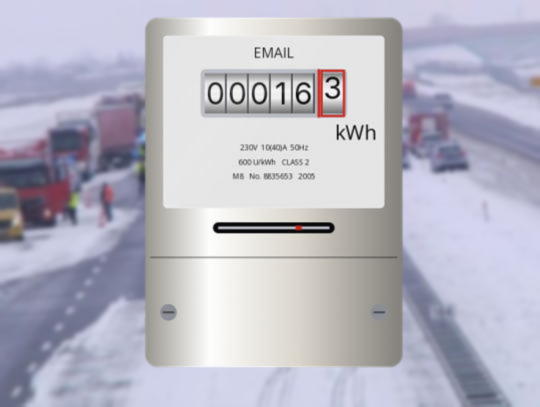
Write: **16.3** kWh
